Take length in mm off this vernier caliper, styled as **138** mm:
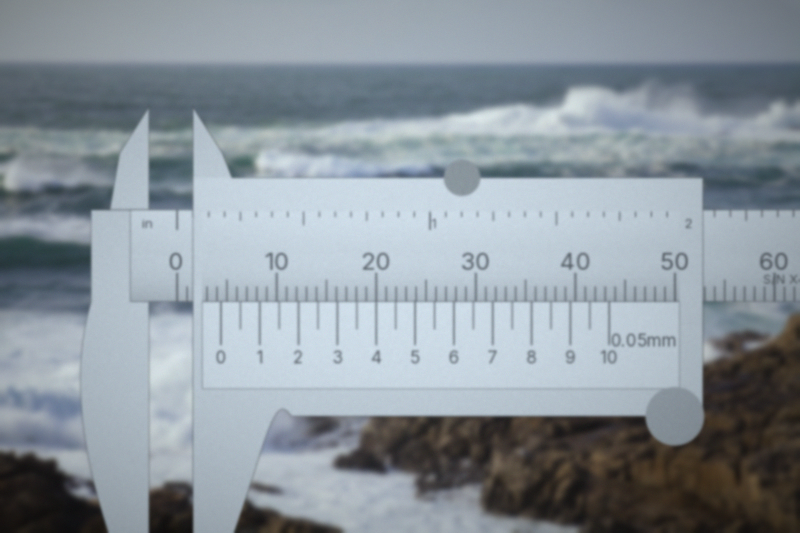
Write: **4.4** mm
